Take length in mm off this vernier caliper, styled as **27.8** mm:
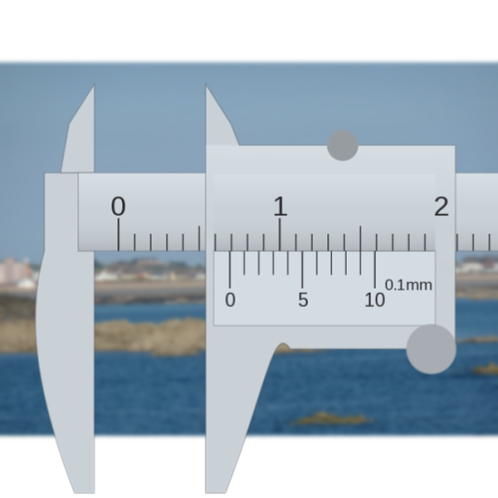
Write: **6.9** mm
